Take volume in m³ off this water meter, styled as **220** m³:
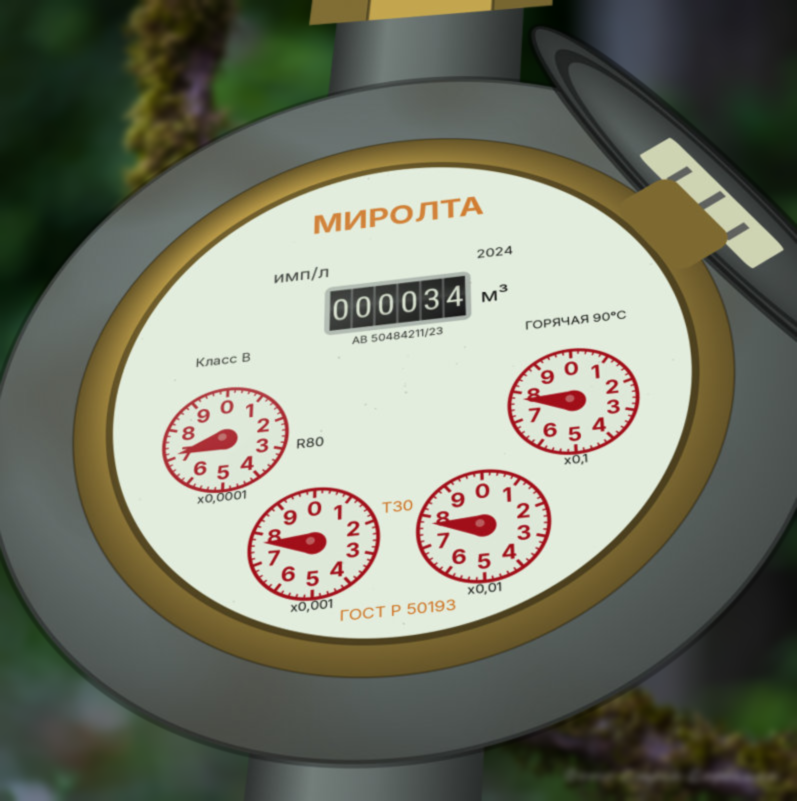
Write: **34.7777** m³
